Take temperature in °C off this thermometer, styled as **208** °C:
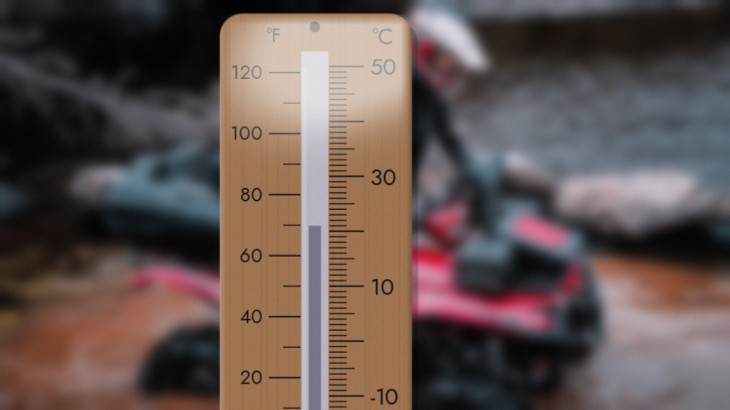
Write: **21** °C
